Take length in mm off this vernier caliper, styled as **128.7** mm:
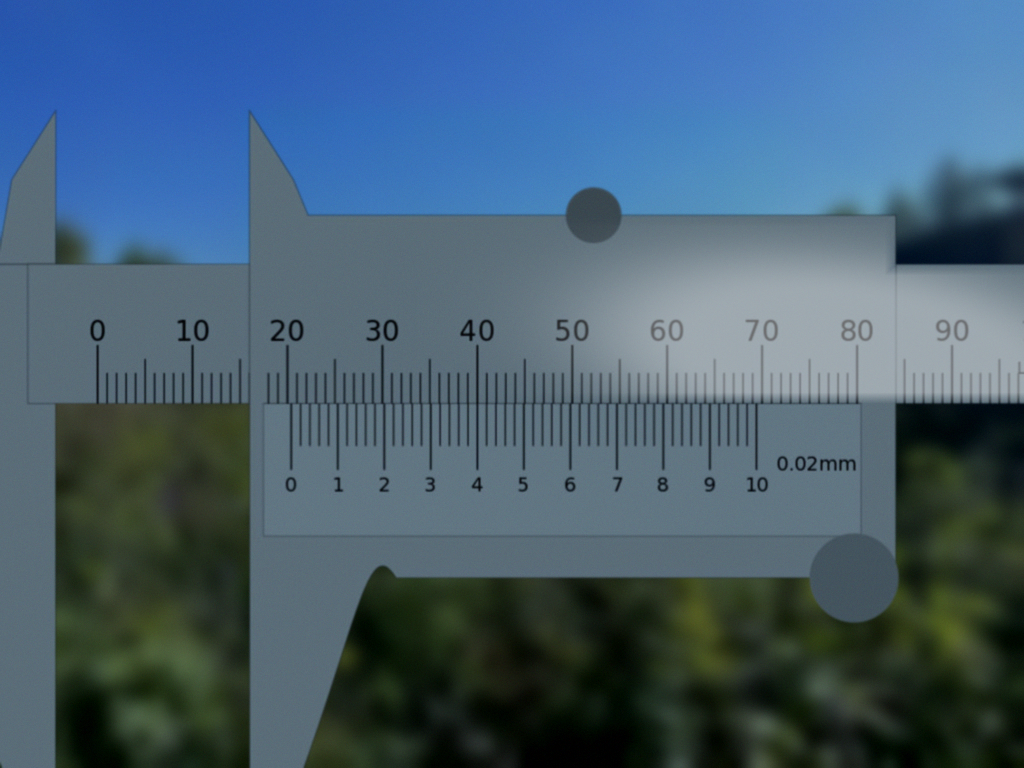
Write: **20.4** mm
